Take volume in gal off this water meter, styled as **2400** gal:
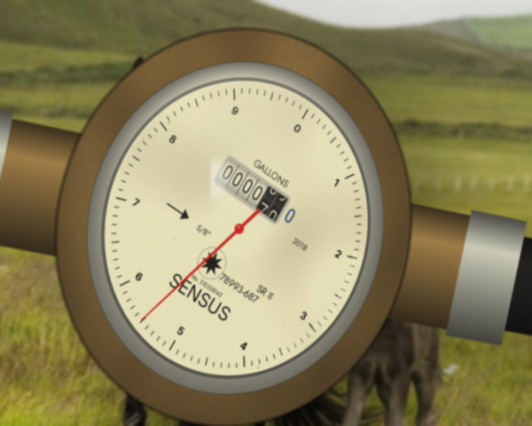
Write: **695.5** gal
